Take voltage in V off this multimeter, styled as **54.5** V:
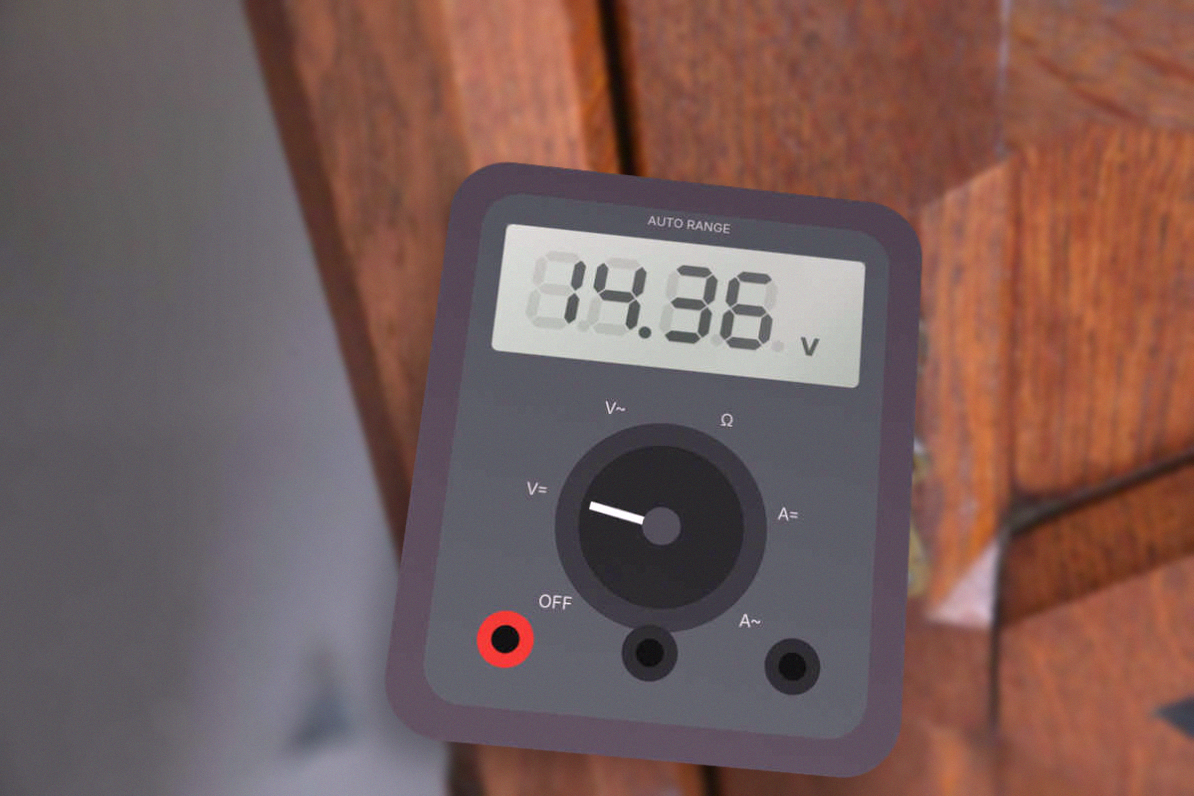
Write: **14.36** V
